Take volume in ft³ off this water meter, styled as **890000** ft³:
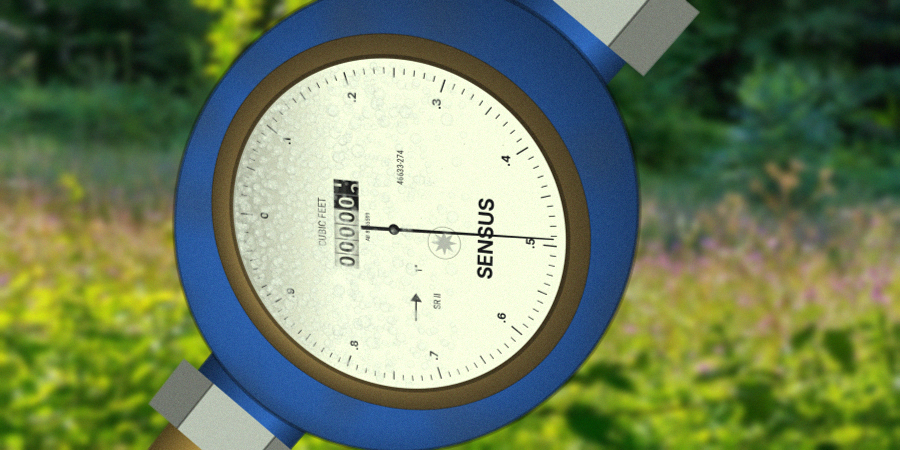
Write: **1.49** ft³
